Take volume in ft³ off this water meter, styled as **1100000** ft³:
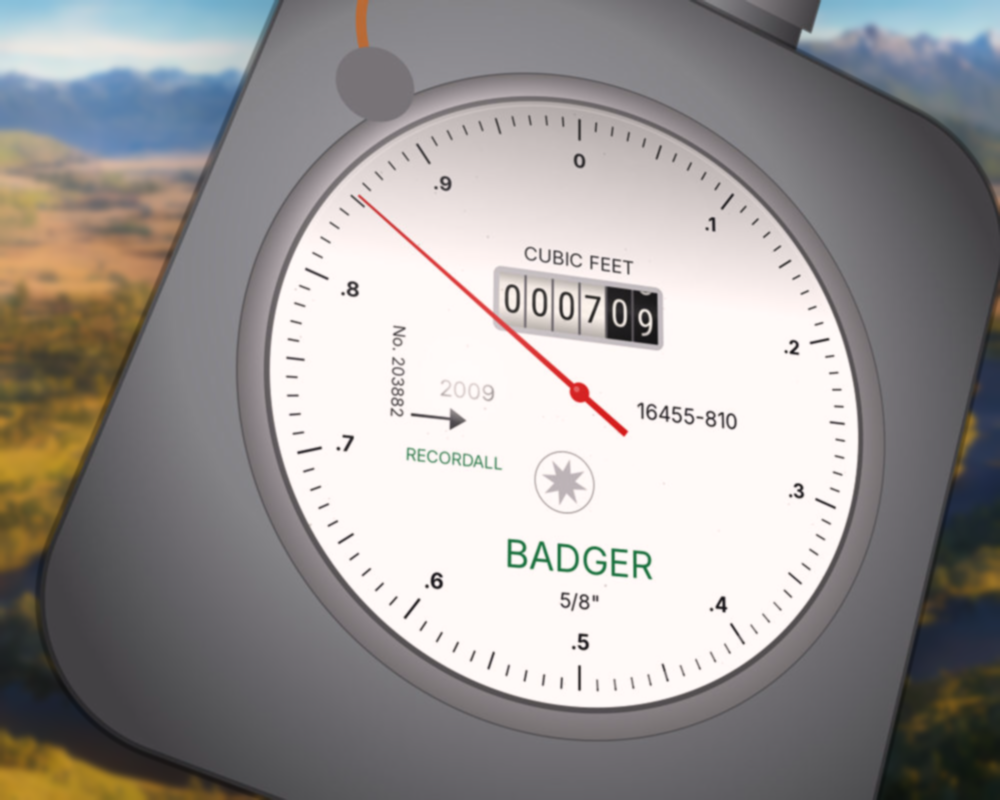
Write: **708.85** ft³
